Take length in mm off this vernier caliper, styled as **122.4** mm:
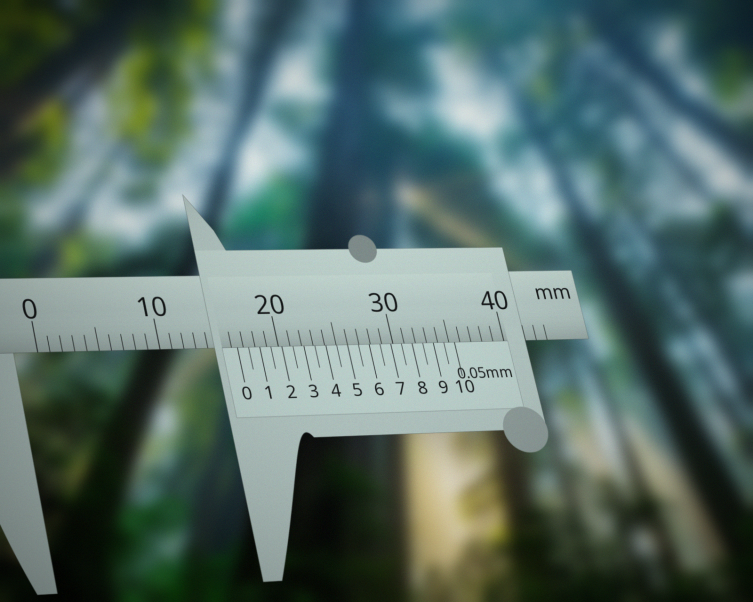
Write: **16.5** mm
